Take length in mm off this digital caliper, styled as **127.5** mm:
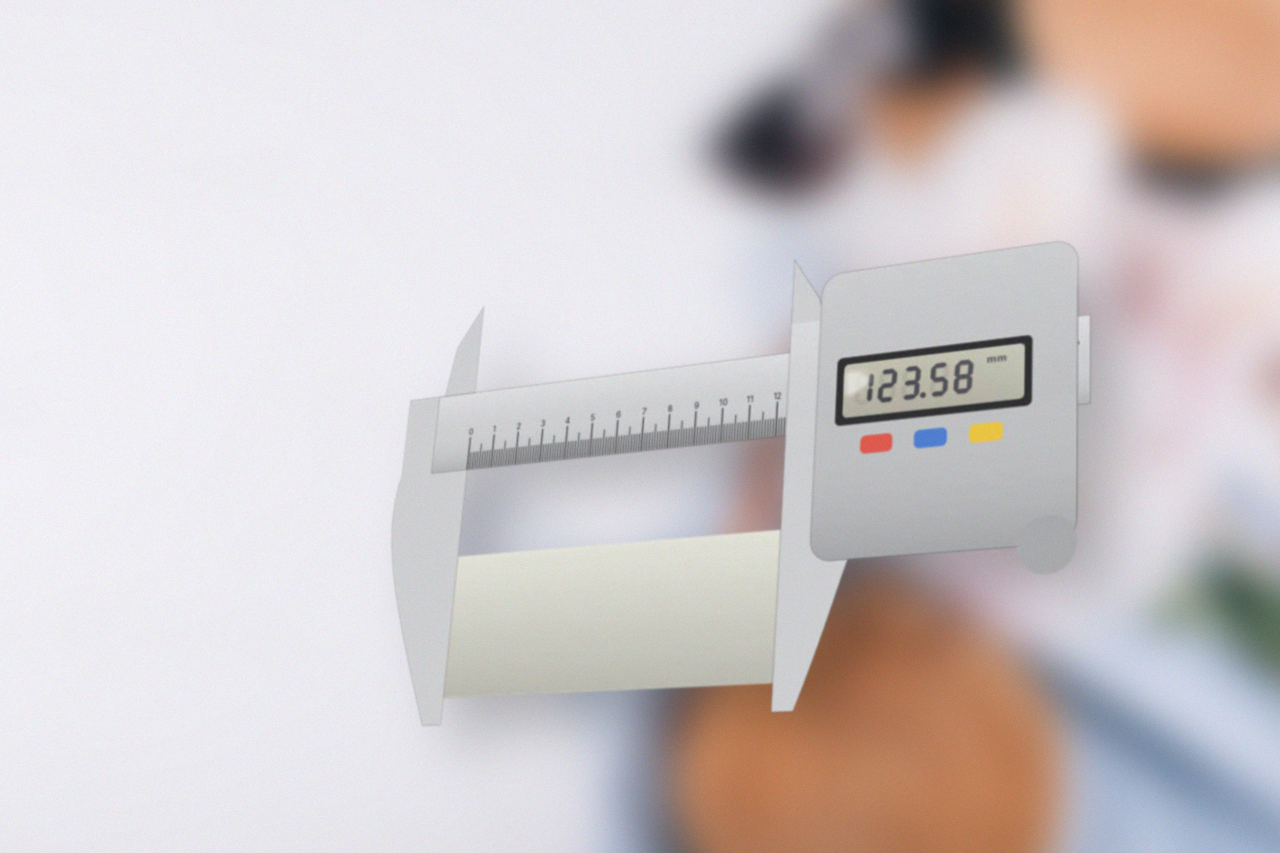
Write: **123.58** mm
